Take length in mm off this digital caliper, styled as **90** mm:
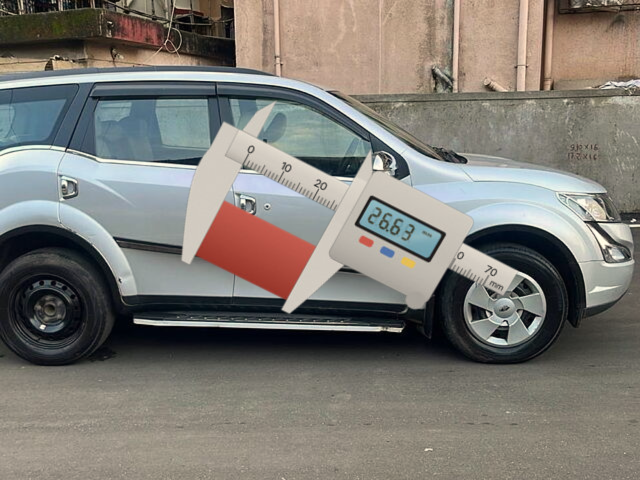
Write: **26.63** mm
